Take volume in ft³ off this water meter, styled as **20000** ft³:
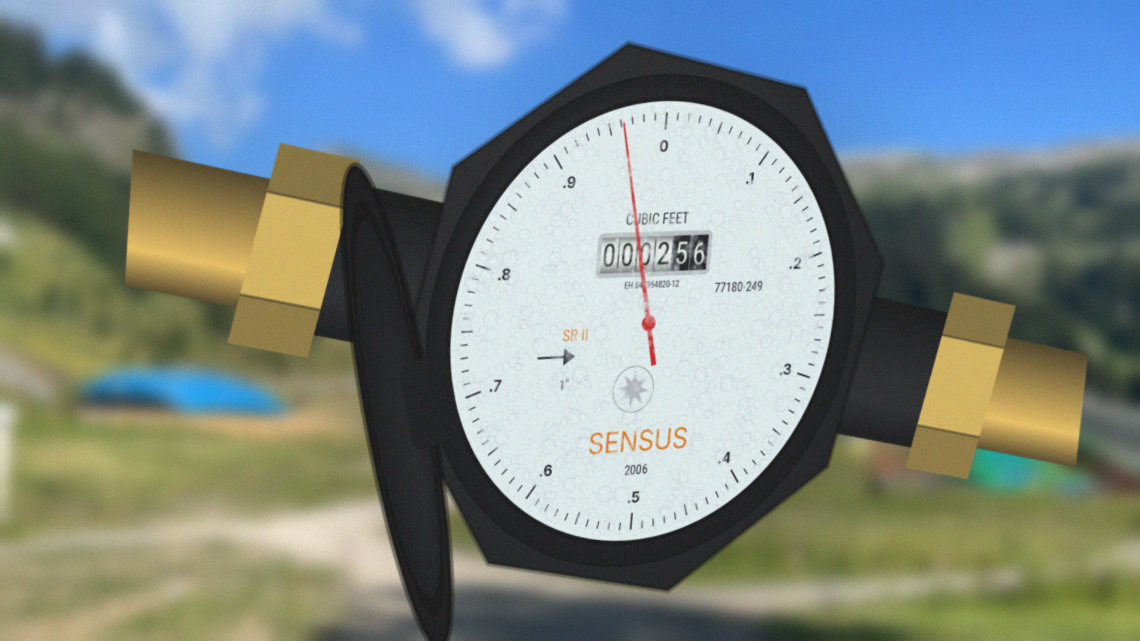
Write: **255.96** ft³
